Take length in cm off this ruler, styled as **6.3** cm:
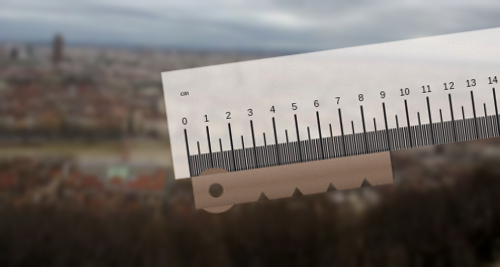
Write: **9** cm
